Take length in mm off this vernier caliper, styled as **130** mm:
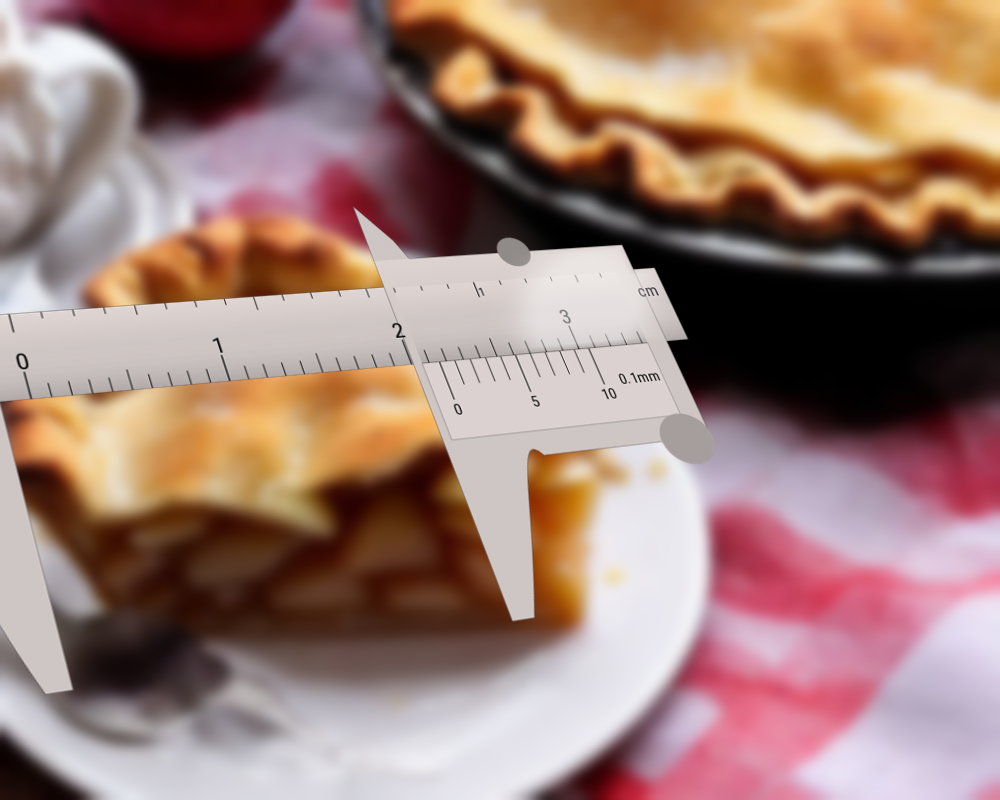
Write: **21.6** mm
